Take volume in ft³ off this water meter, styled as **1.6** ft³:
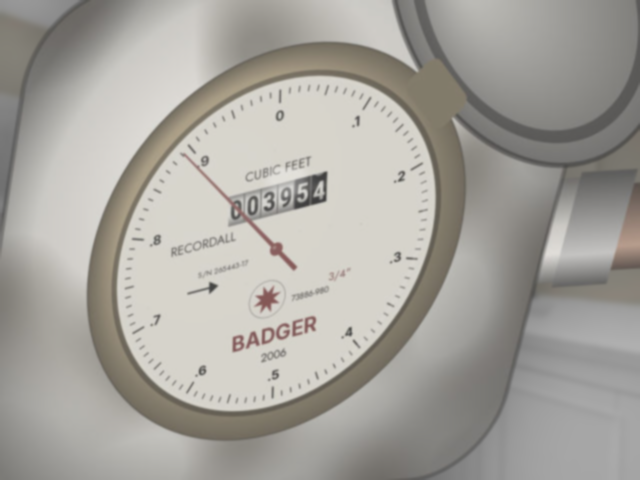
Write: **3953.89** ft³
